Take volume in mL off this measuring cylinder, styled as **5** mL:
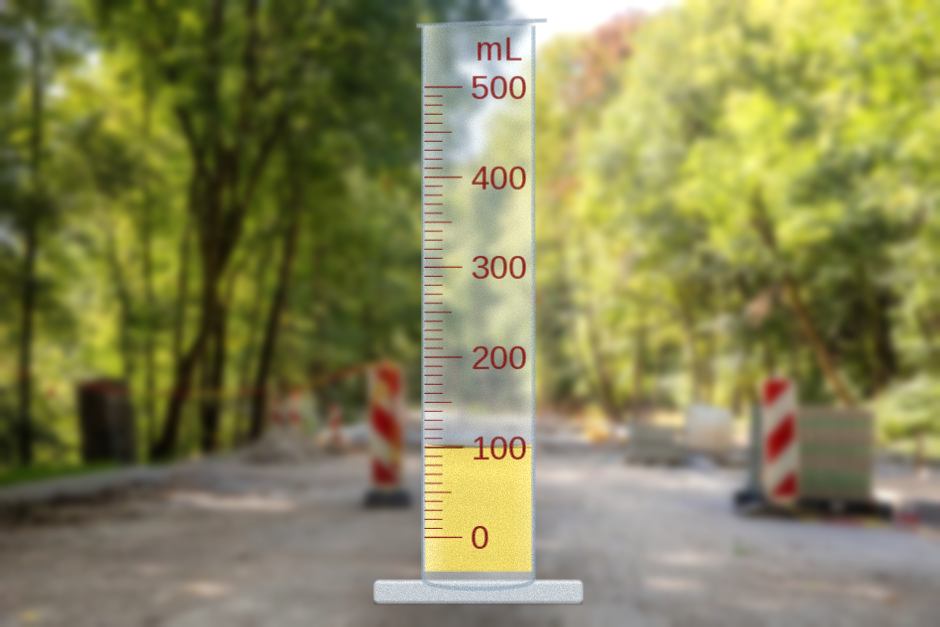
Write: **100** mL
